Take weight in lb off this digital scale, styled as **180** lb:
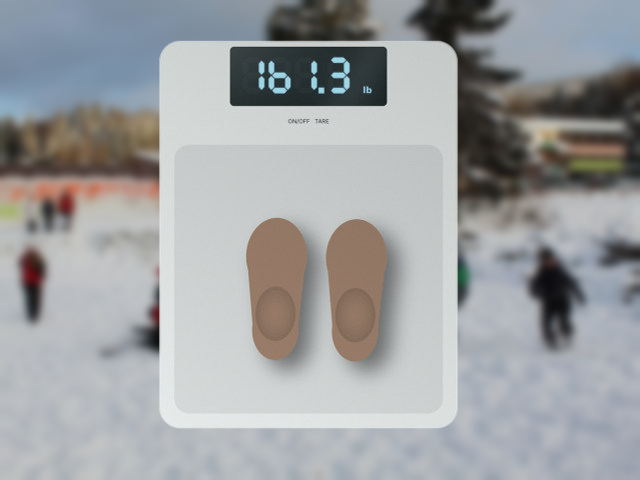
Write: **161.3** lb
